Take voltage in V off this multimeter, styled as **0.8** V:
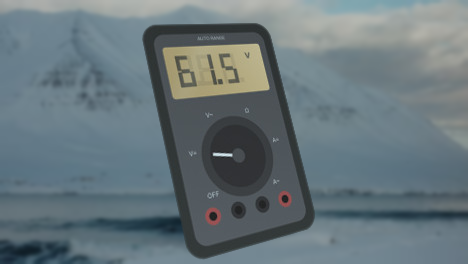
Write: **61.5** V
